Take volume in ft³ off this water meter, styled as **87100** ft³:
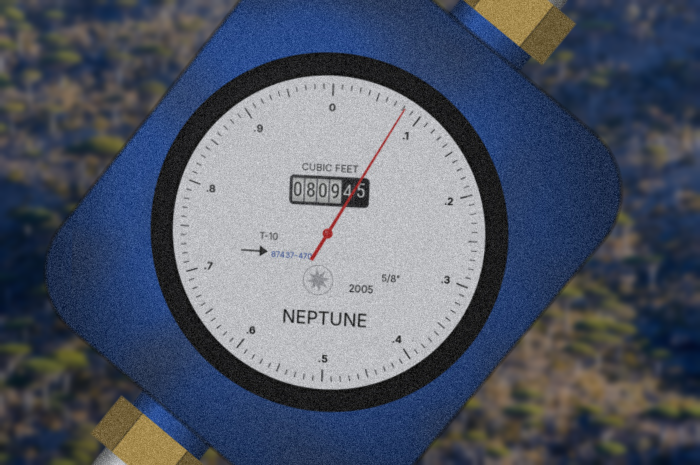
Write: **80945.08** ft³
